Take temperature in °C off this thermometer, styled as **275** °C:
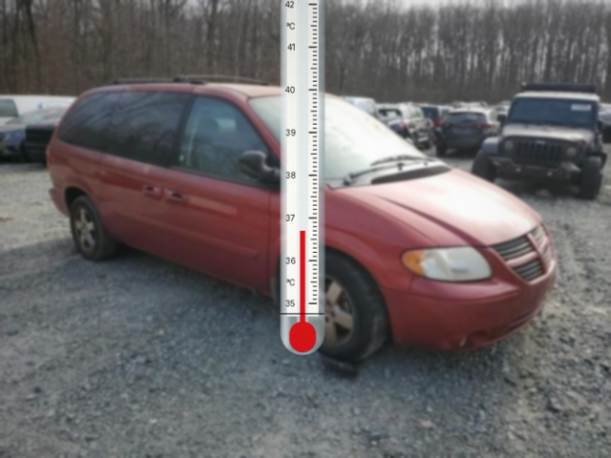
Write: **36.7** °C
